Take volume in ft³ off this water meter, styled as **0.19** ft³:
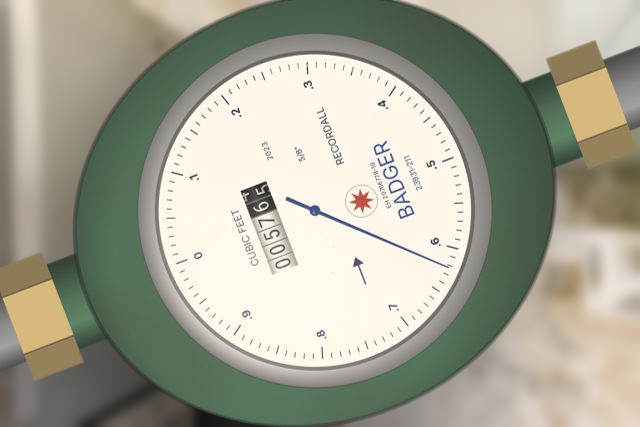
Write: **5764.62** ft³
